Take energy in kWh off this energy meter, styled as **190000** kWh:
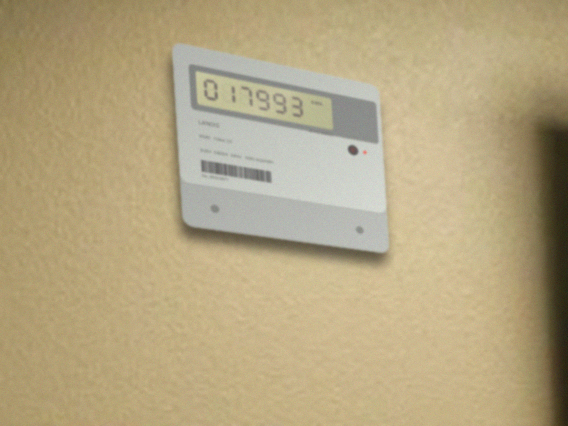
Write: **17993** kWh
